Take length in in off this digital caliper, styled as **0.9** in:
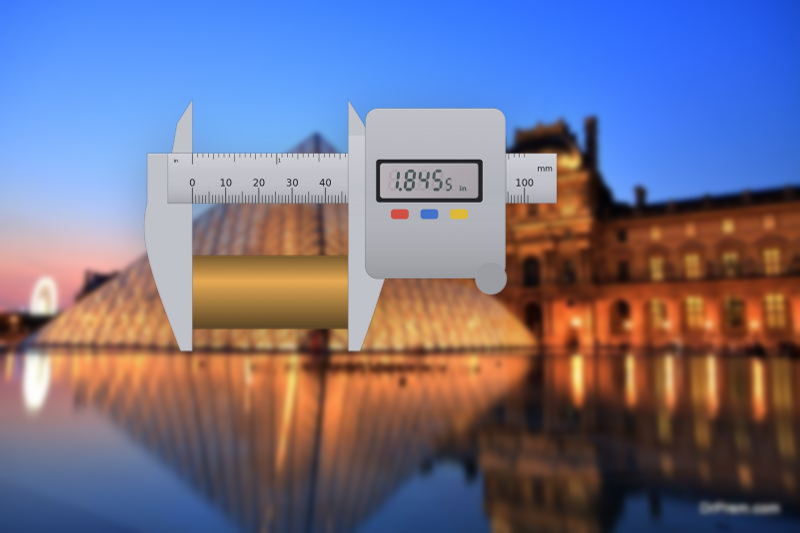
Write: **1.8455** in
